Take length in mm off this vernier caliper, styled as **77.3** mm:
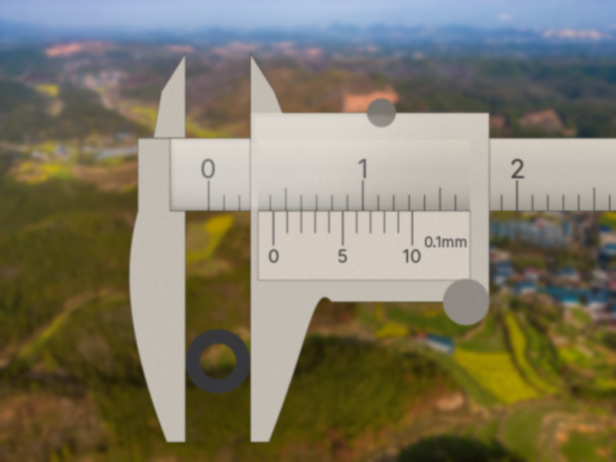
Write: **4.2** mm
